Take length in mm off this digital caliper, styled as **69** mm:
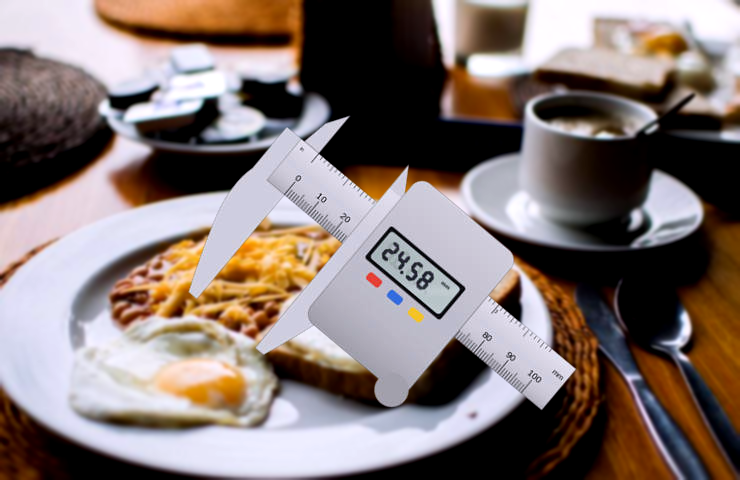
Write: **24.58** mm
